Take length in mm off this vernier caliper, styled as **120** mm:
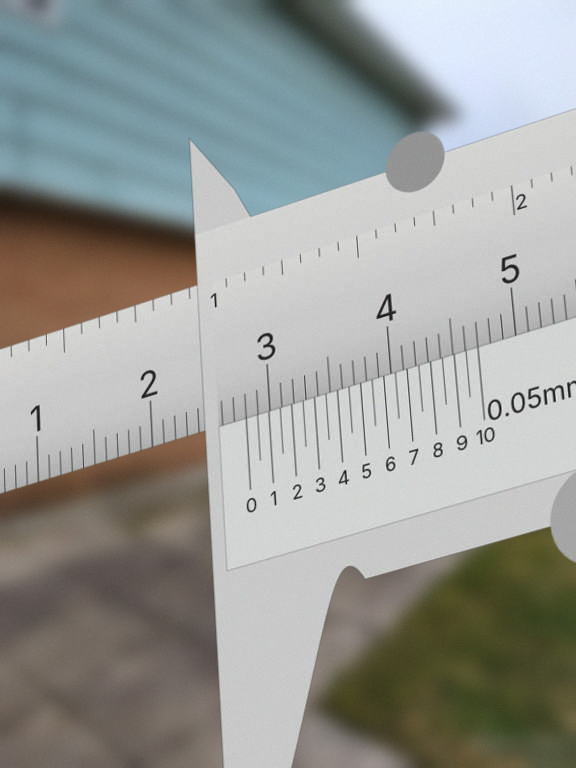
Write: **28.0** mm
